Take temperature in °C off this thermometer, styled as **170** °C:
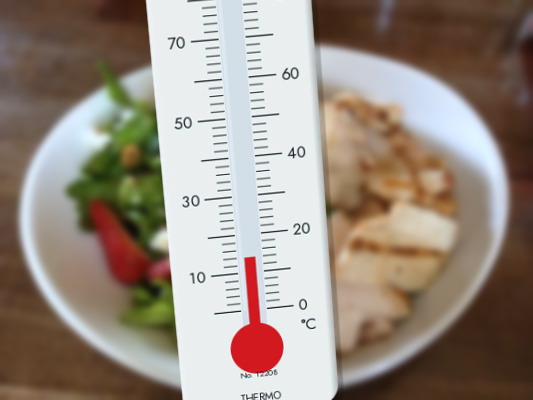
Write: **14** °C
